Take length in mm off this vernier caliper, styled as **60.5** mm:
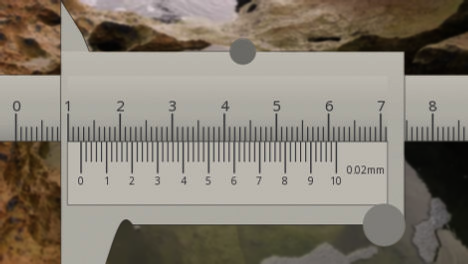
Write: **12.5** mm
